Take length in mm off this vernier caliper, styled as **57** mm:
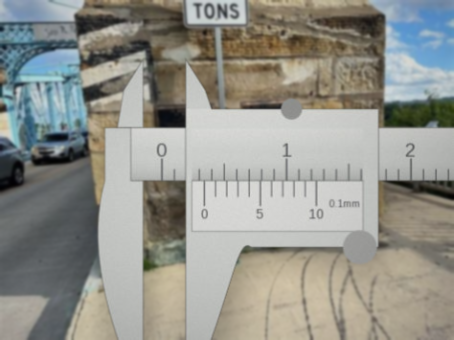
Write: **3.4** mm
